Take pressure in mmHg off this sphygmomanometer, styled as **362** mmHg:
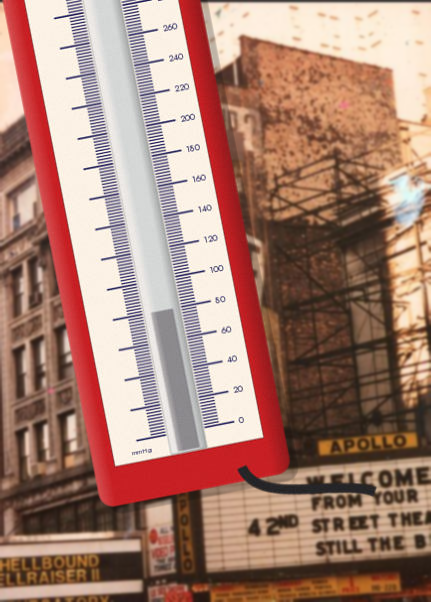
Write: **80** mmHg
